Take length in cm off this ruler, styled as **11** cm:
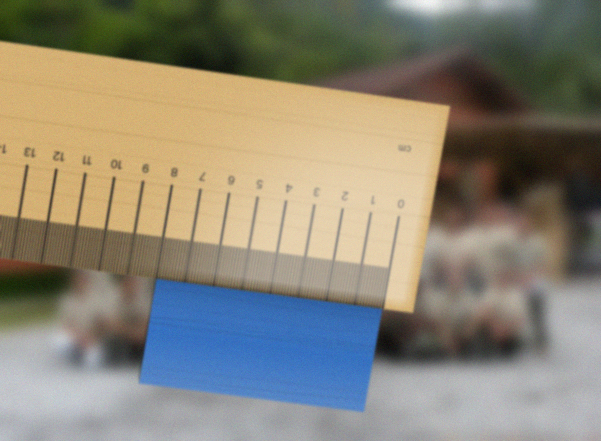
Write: **8** cm
